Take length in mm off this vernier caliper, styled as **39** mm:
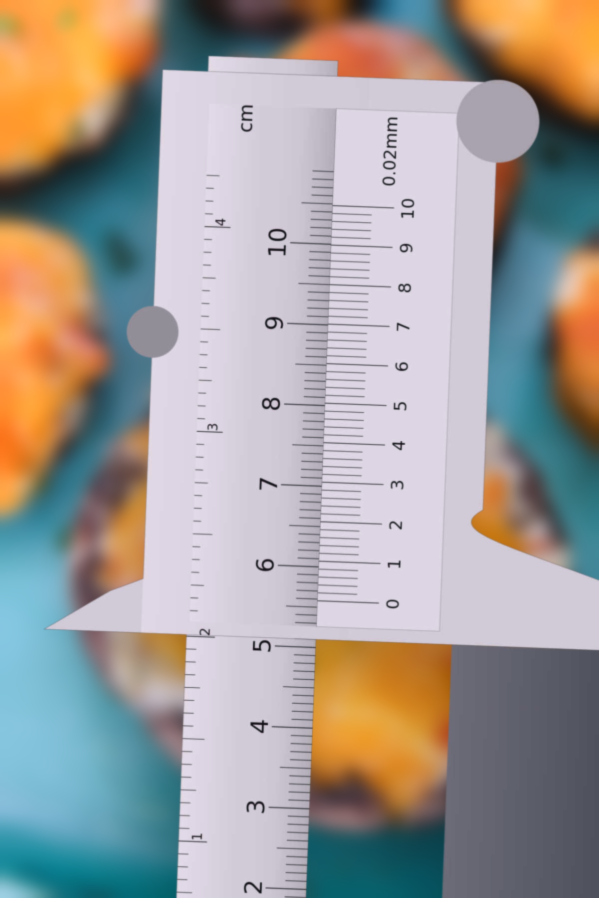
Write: **55.8** mm
